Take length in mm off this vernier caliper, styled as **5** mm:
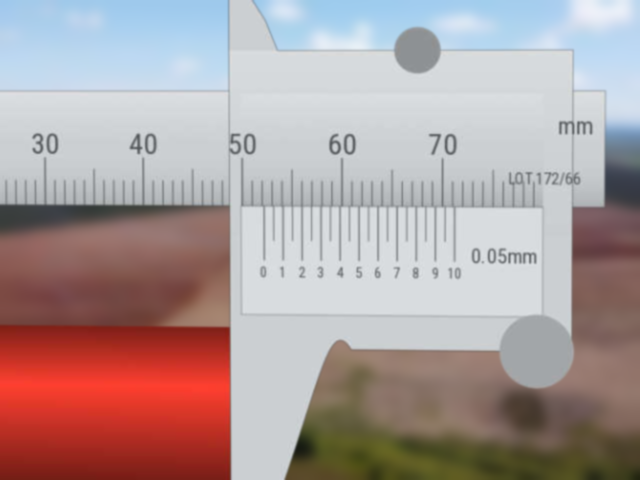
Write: **52.2** mm
